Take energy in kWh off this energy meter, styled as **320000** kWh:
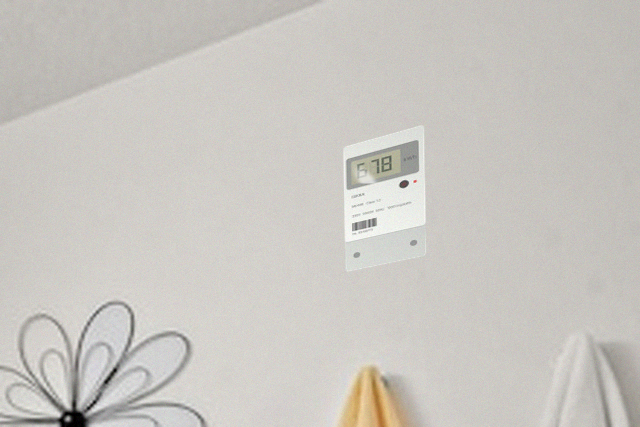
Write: **678** kWh
